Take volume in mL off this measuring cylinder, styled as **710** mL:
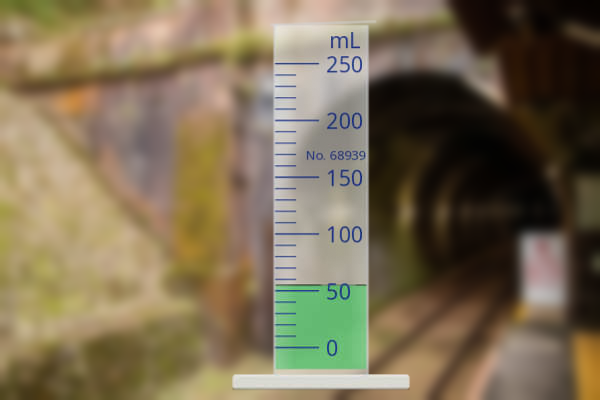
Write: **55** mL
